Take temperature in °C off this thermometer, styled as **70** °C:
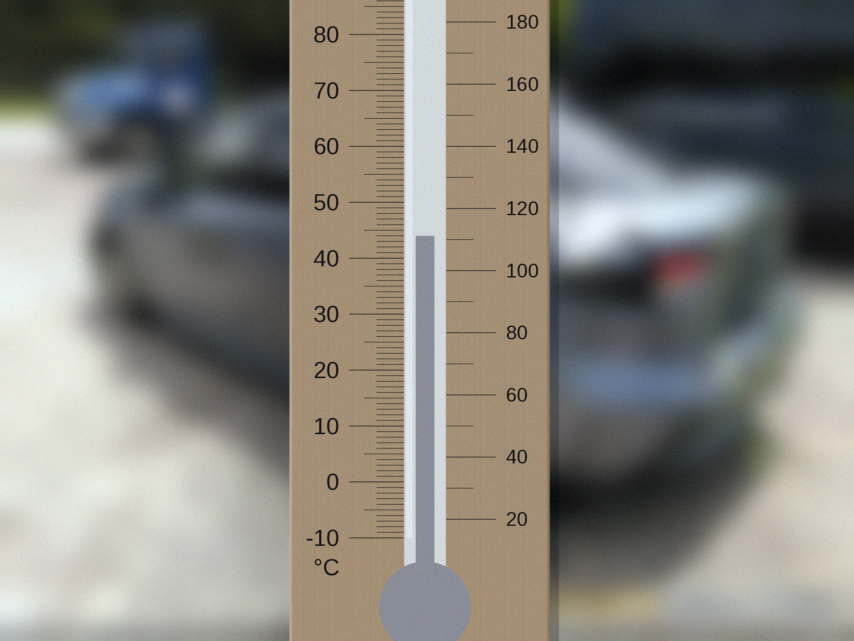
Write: **44** °C
